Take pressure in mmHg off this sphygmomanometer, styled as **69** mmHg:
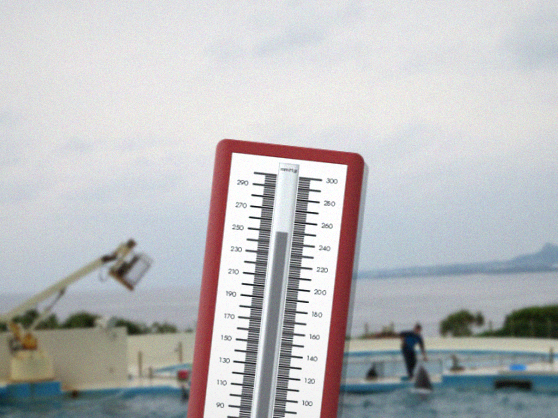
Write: **250** mmHg
